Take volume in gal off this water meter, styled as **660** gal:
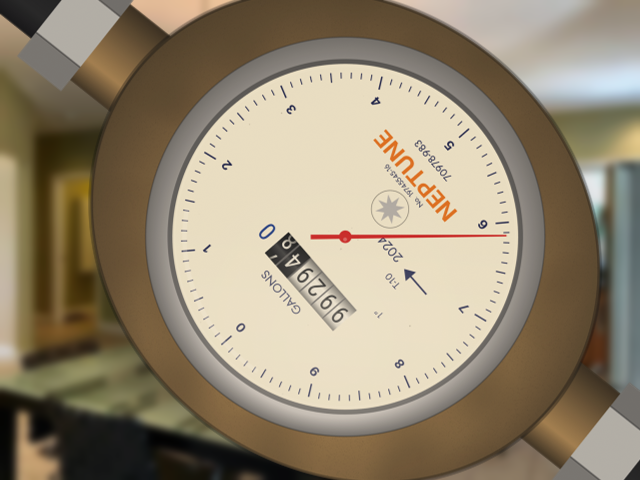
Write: **9929476.1** gal
